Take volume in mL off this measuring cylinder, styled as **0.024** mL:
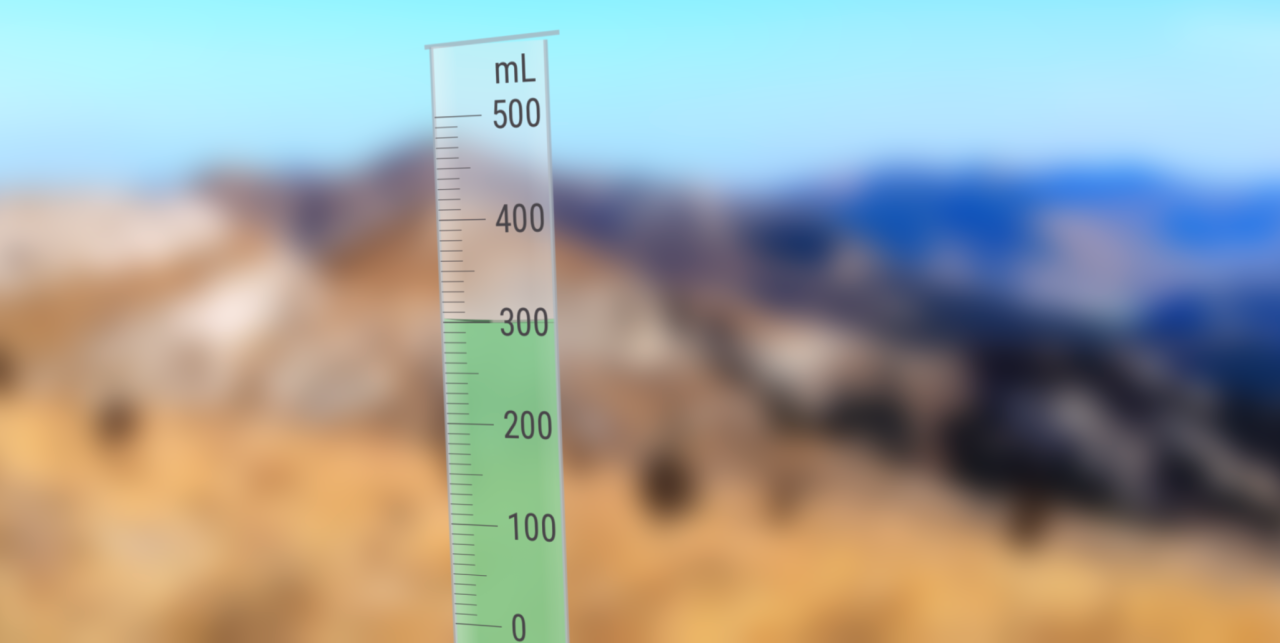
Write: **300** mL
